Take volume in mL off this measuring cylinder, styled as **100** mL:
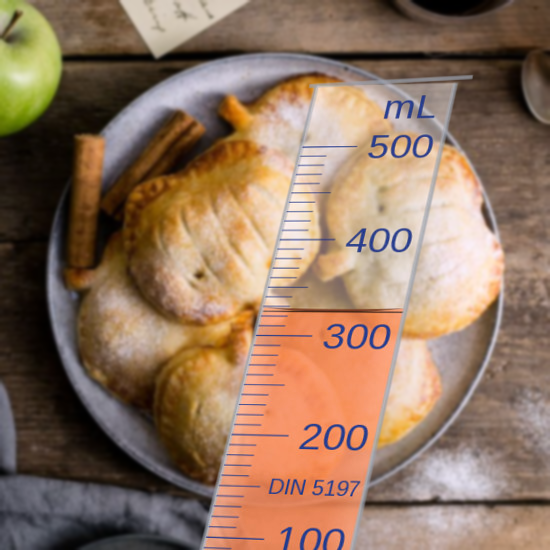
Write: **325** mL
